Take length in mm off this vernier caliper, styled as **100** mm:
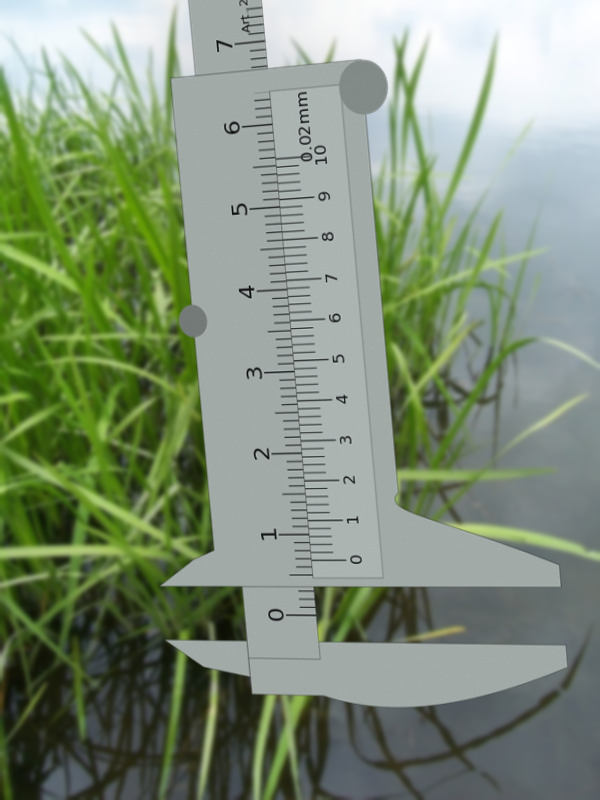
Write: **6.8** mm
